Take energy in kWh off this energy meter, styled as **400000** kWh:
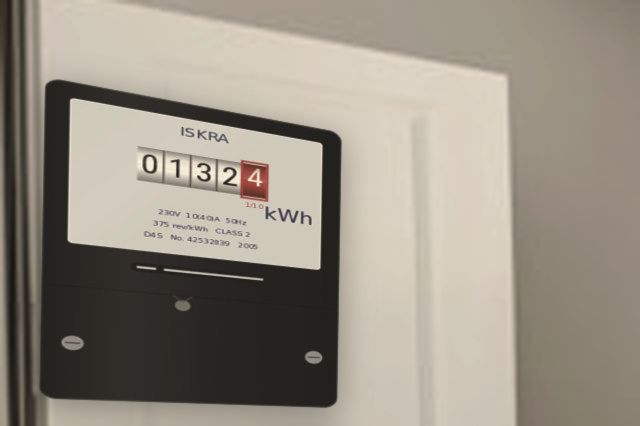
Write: **132.4** kWh
